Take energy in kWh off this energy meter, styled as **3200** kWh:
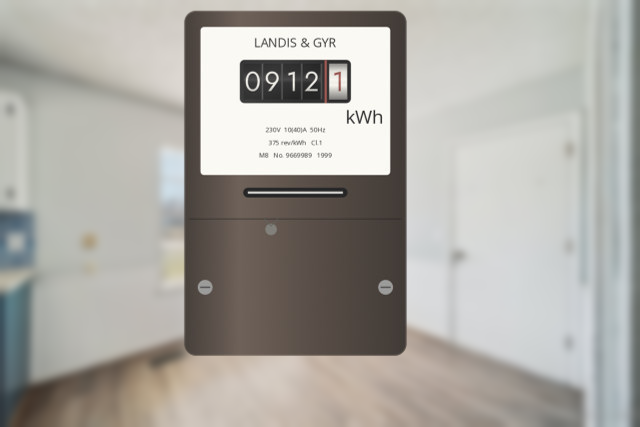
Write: **912.1** kWh
